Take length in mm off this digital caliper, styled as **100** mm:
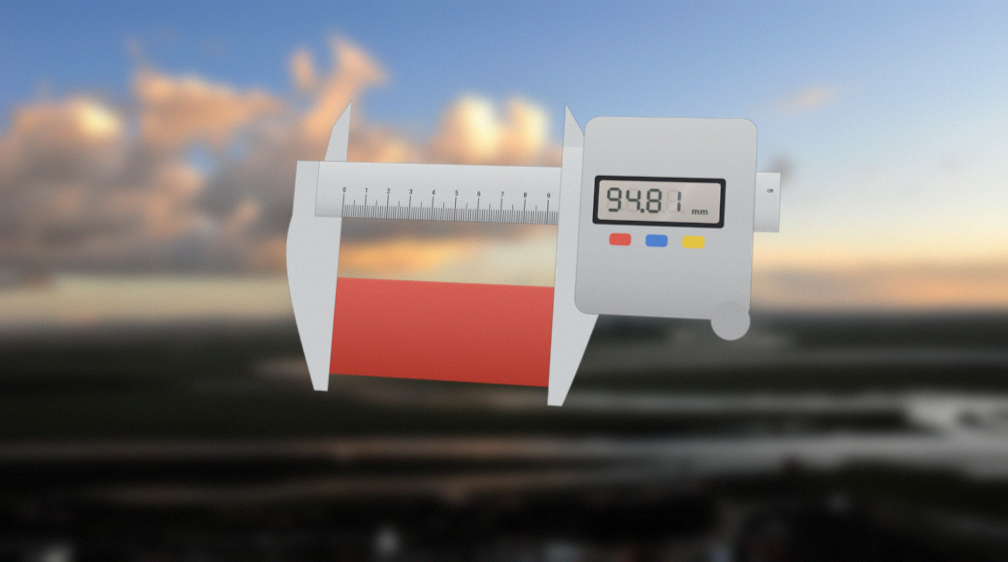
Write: **94.81** mm
